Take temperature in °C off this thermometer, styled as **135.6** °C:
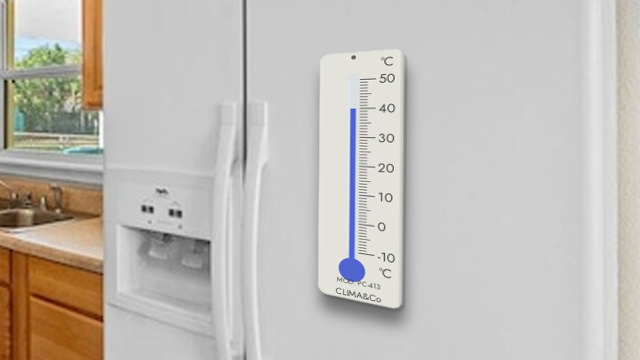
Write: **40** °C
